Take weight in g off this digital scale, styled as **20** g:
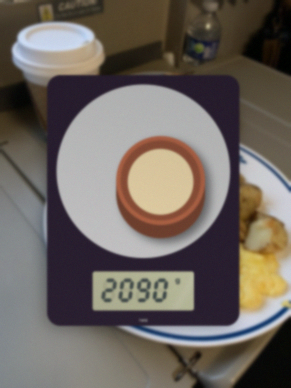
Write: **2090** g
